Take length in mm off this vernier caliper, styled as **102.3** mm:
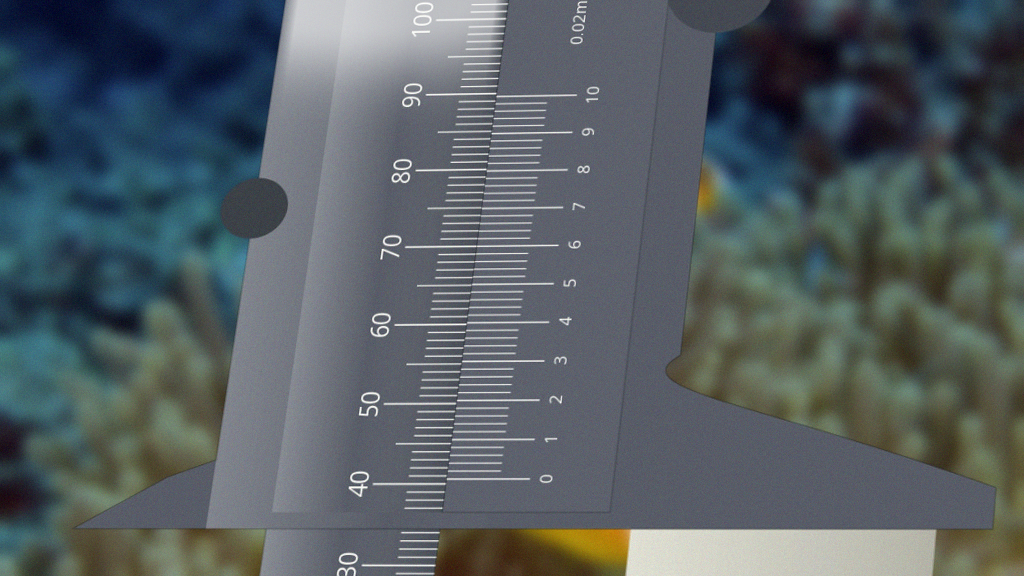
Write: **40.6** mm
